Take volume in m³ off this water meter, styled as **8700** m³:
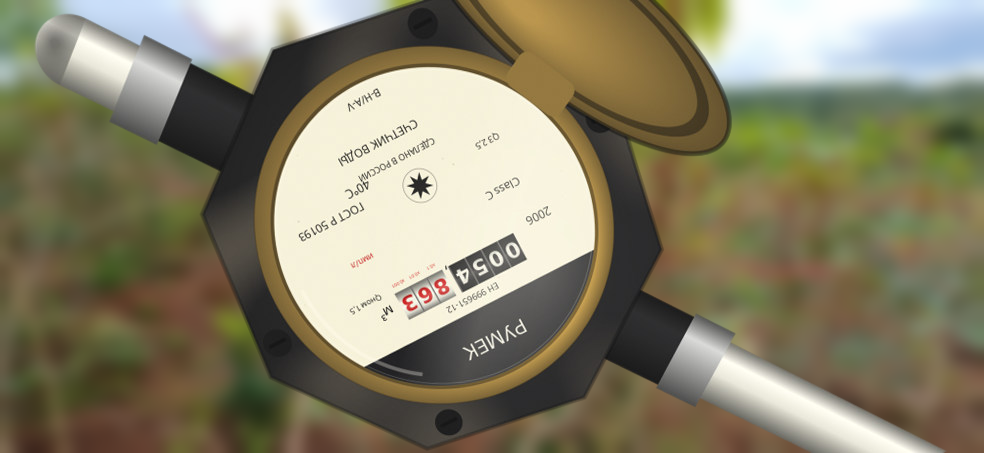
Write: **54.863** m³
